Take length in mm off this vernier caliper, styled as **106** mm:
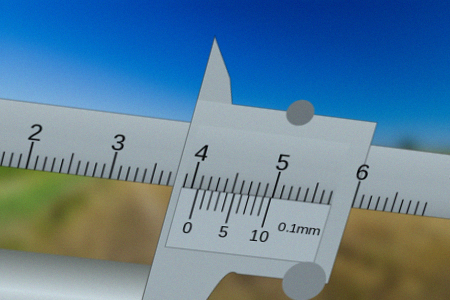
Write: **40.8** mm
